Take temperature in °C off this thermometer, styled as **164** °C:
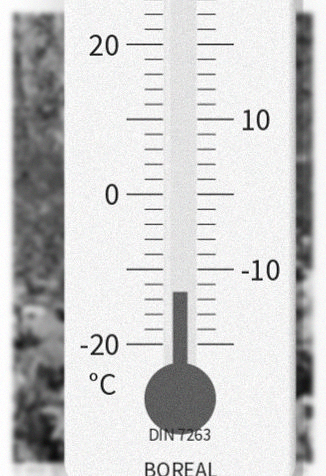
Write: **-13** °C
